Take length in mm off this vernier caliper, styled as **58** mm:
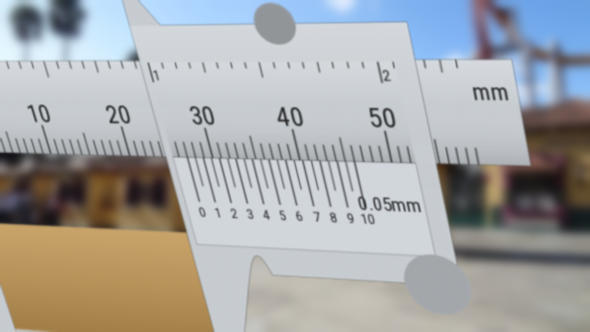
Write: **27.0** mm
